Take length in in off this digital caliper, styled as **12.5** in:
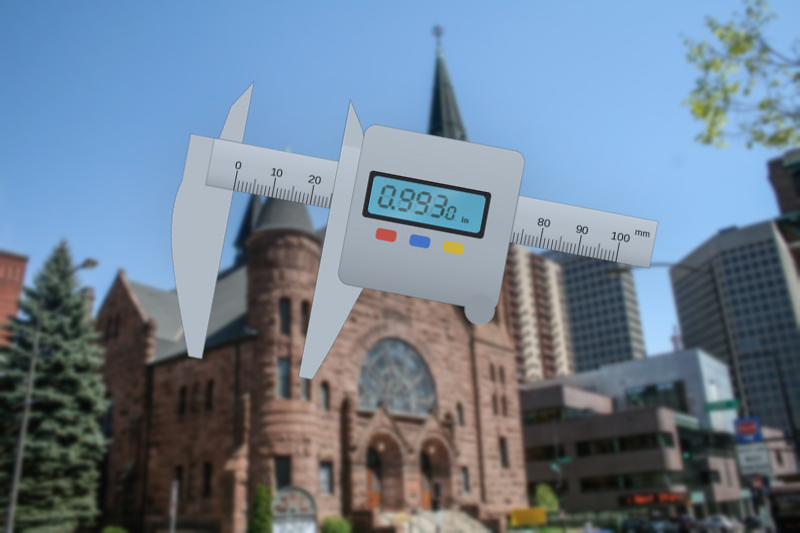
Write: **0.9930** in
